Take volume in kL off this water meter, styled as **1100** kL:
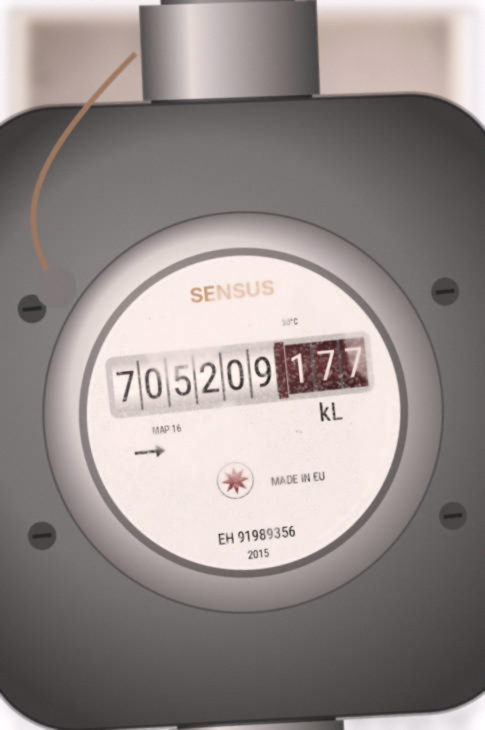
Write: **705209.177** kL
